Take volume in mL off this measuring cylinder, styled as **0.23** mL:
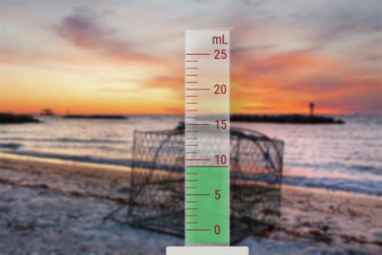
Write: **9** mL
